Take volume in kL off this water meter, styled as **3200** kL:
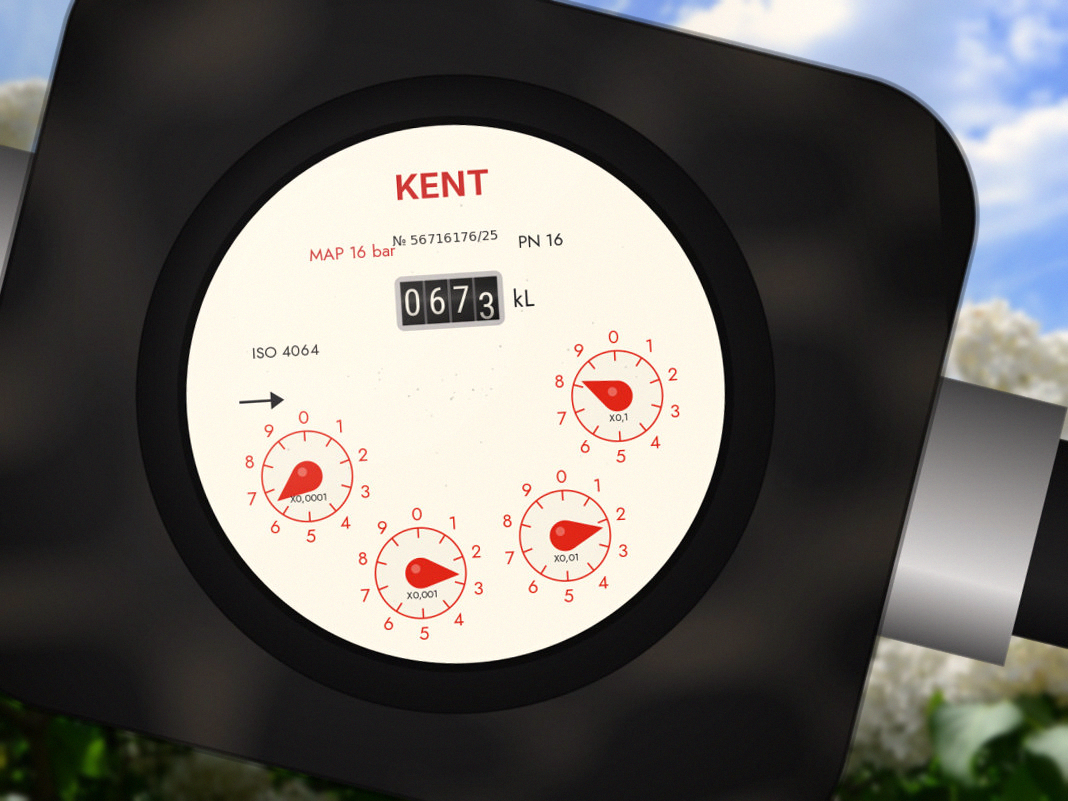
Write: **672.8226** kL
